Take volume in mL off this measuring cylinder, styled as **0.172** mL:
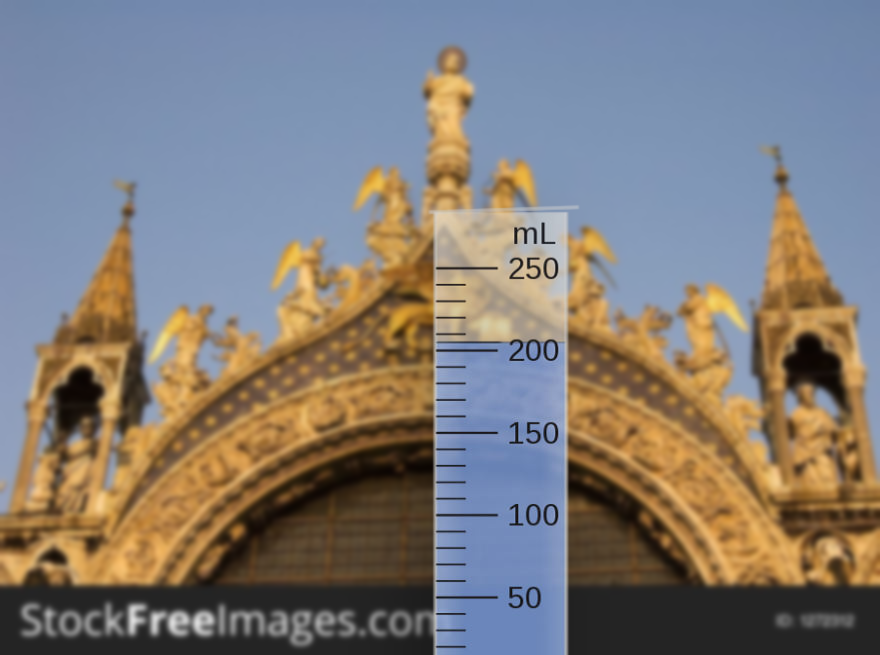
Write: **205** mL
